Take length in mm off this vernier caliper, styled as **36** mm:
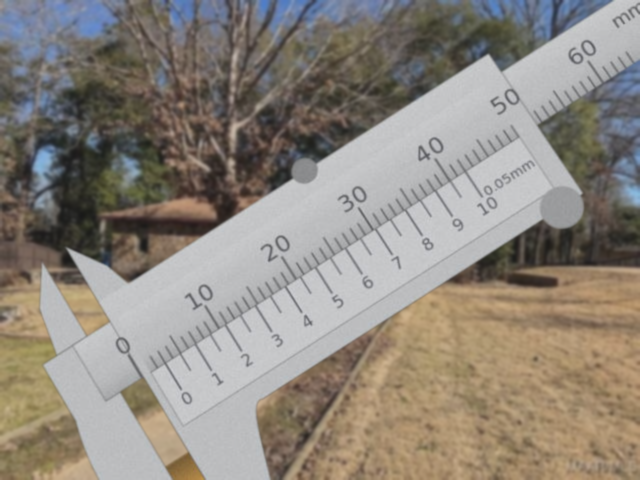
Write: **3.0** mm
